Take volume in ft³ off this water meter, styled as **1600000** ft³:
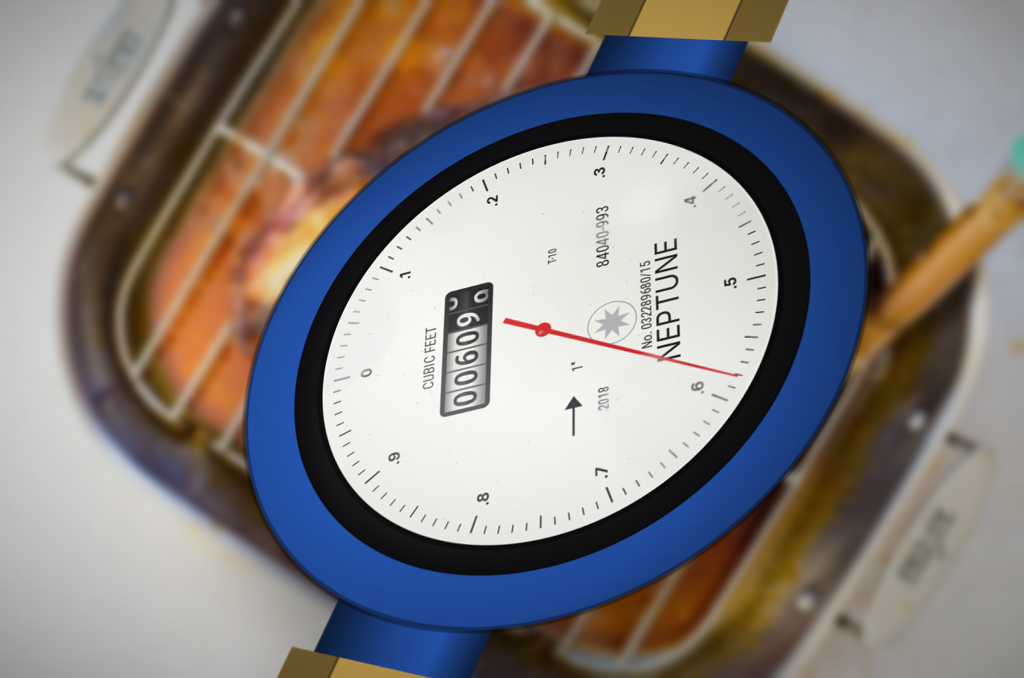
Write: **6098.58** ft³
